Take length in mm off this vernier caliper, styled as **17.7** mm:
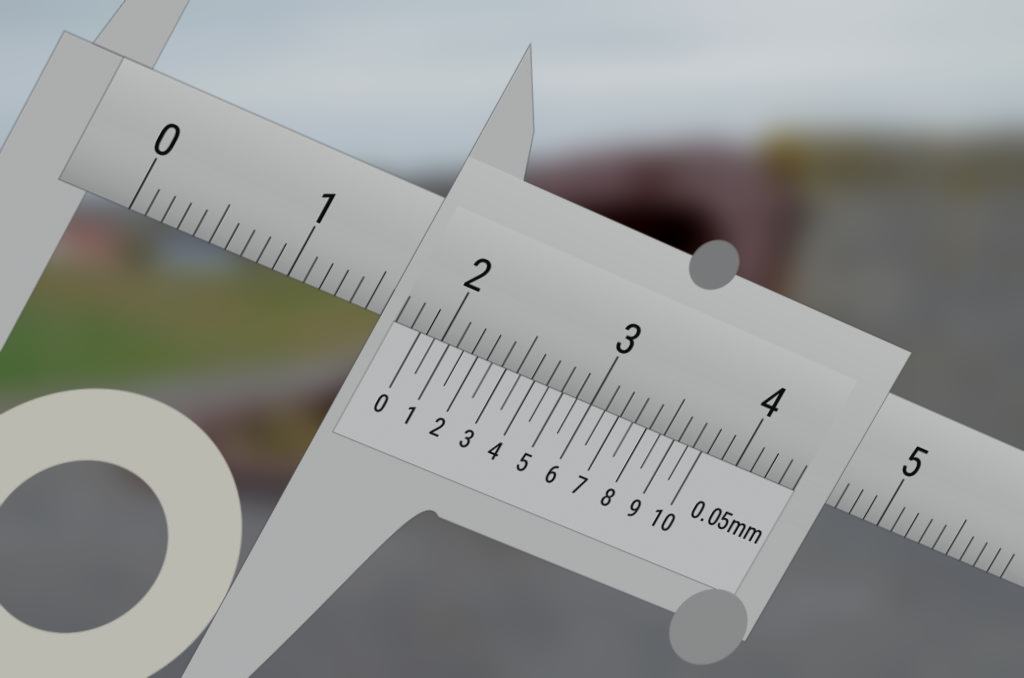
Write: **18.6** mm
